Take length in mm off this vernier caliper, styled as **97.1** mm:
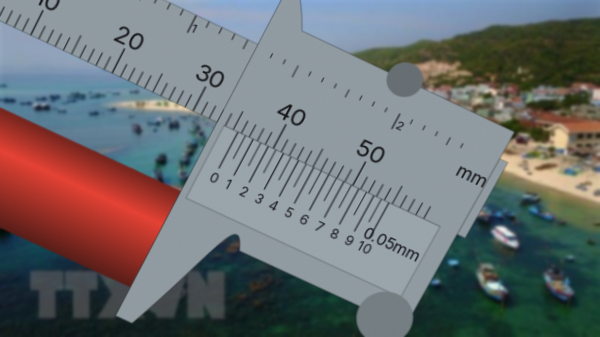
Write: **35.6** mm
